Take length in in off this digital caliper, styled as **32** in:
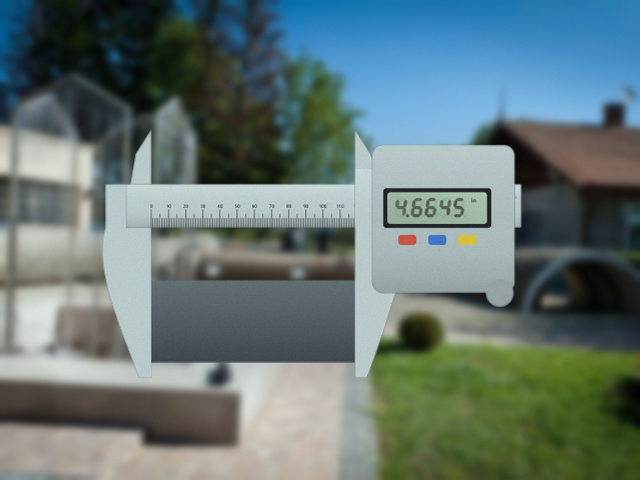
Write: **4.6645** in
